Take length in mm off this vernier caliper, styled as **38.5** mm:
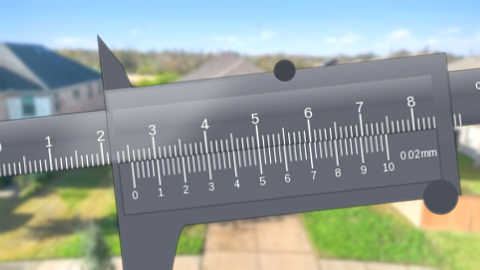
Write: **25.5** mm
